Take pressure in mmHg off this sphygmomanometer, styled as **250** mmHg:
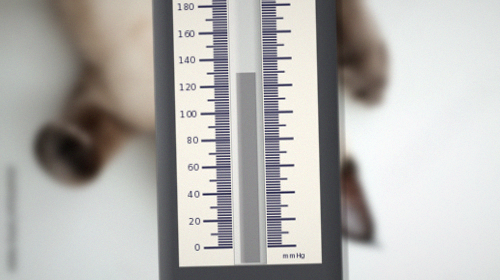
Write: **130** mmHg
